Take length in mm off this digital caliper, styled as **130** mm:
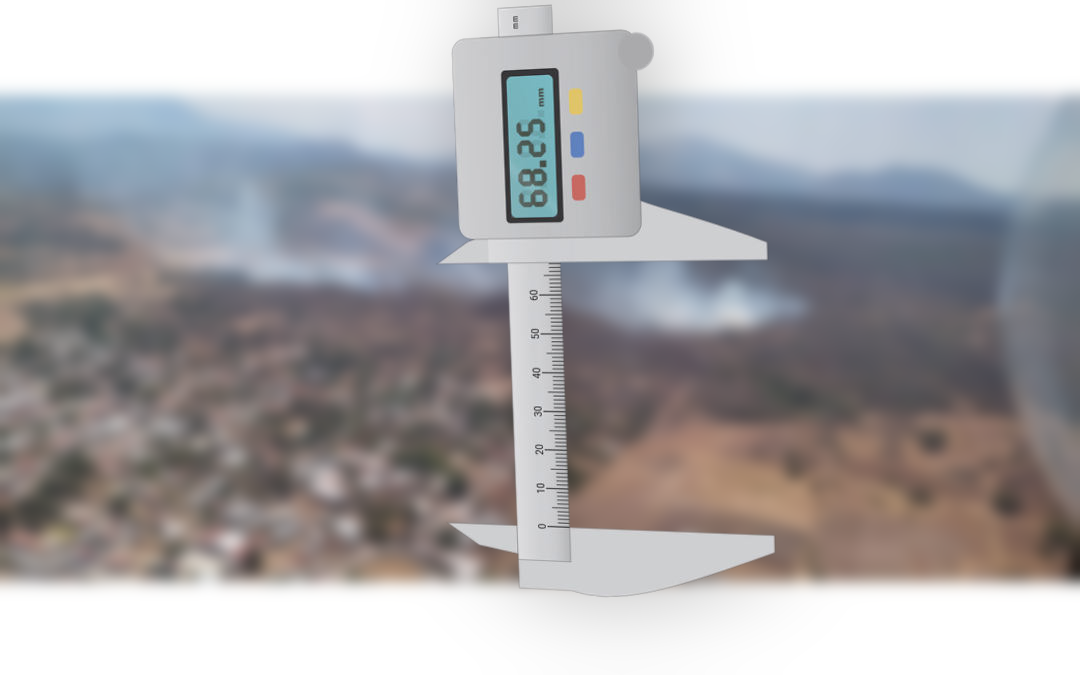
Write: **68.25** mm
